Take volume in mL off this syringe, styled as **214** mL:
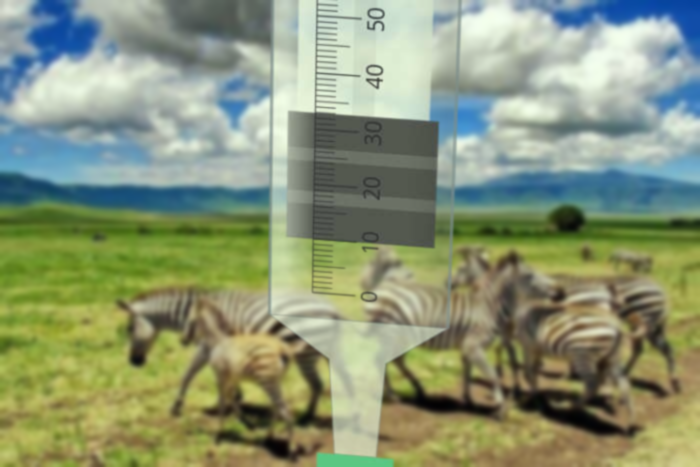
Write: **10** mL
